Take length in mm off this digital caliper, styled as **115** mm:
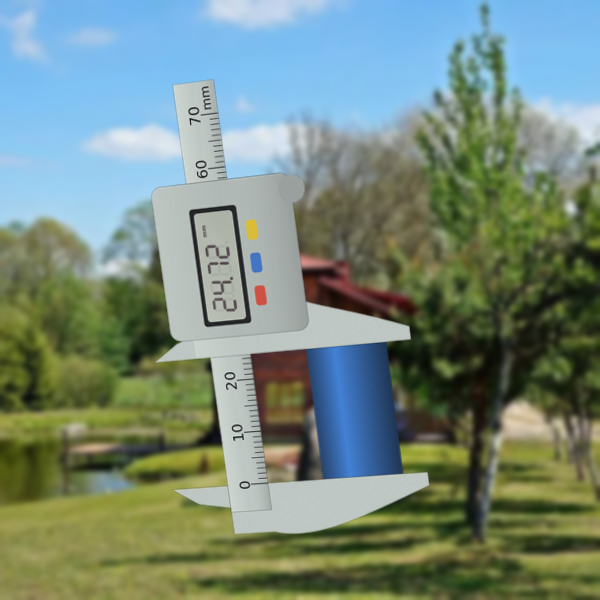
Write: **24.72** mm
